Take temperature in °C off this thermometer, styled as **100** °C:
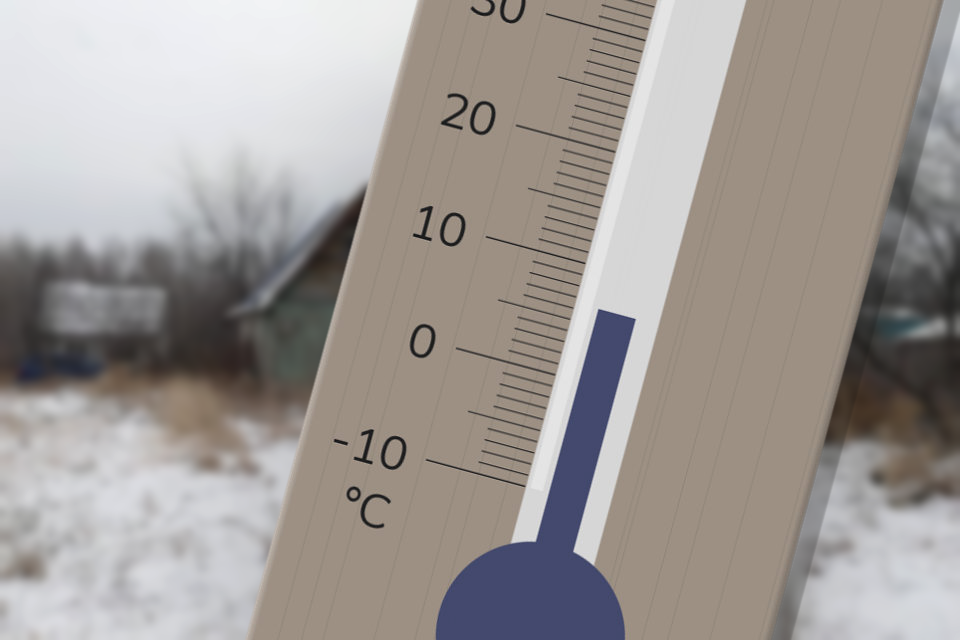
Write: **6.5** °C
